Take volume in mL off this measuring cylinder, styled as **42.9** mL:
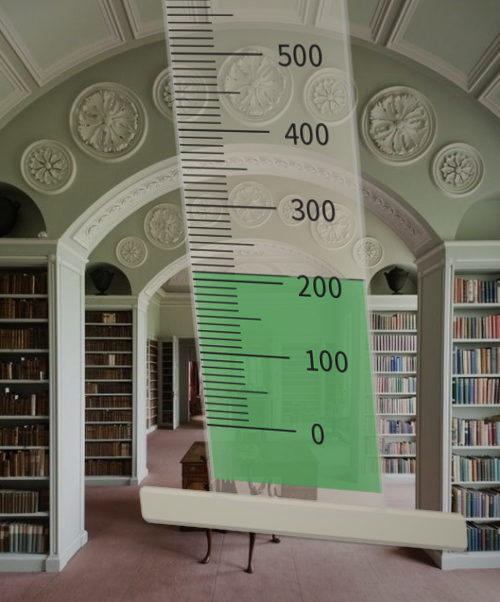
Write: **210** mL
